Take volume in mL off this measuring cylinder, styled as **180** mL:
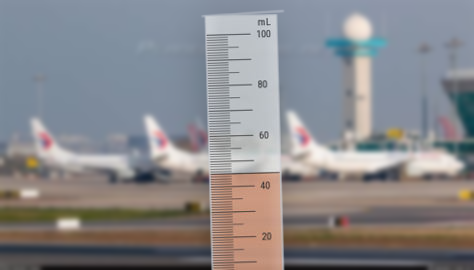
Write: **45** mL
